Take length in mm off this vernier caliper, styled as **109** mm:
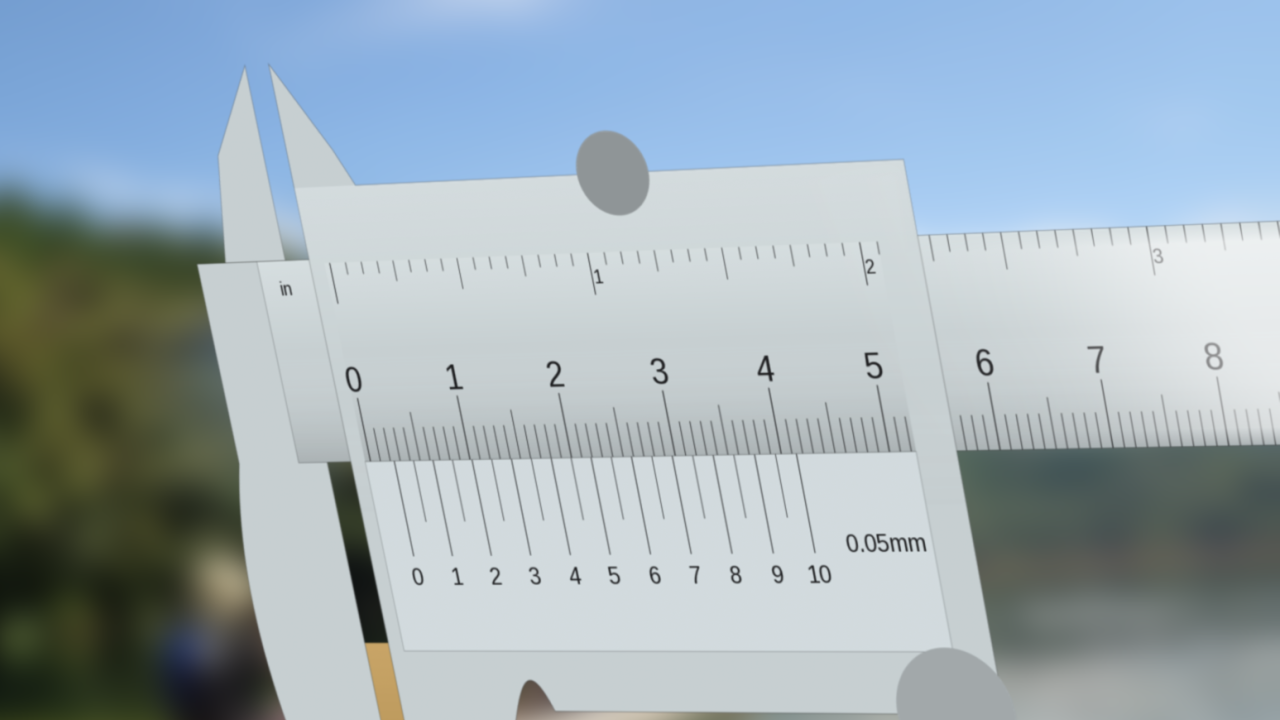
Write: **2.4** mm
